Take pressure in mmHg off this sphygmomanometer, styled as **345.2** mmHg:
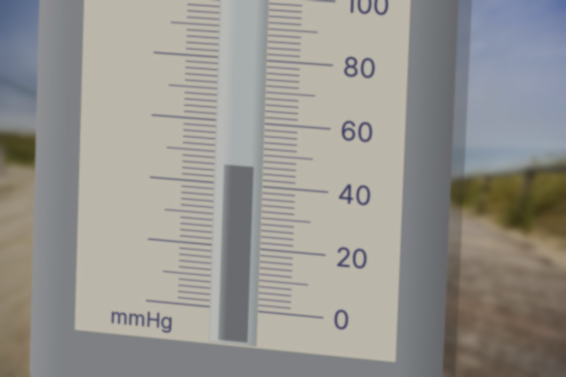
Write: **46** mmHg
